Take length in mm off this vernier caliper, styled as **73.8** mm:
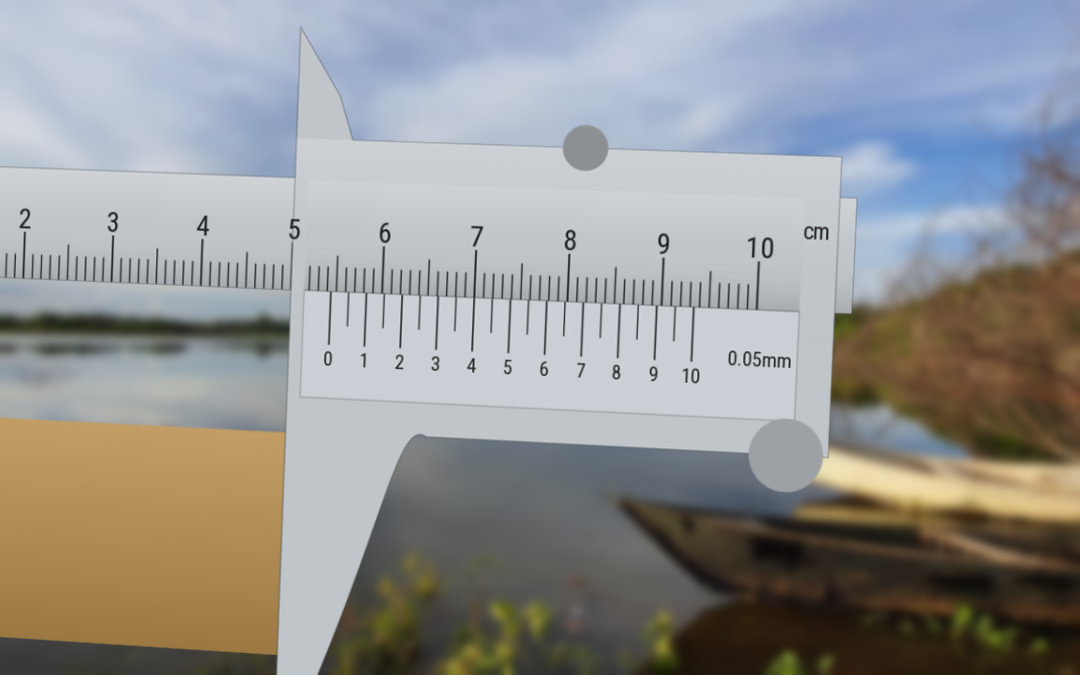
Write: **54.4** mm
